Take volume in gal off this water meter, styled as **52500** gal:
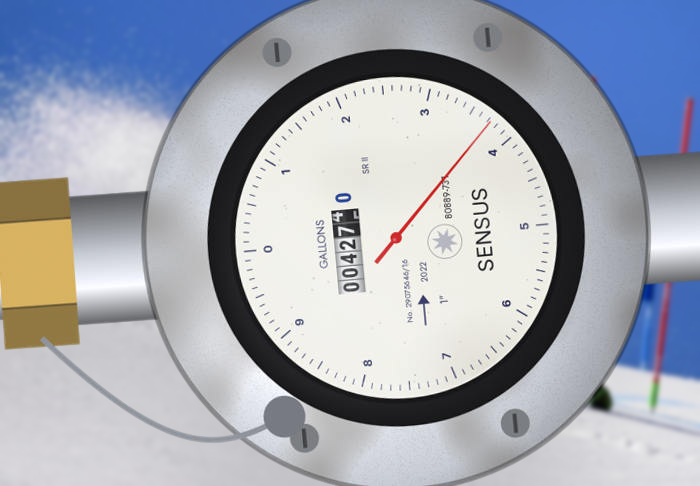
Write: **42743.7** gal
